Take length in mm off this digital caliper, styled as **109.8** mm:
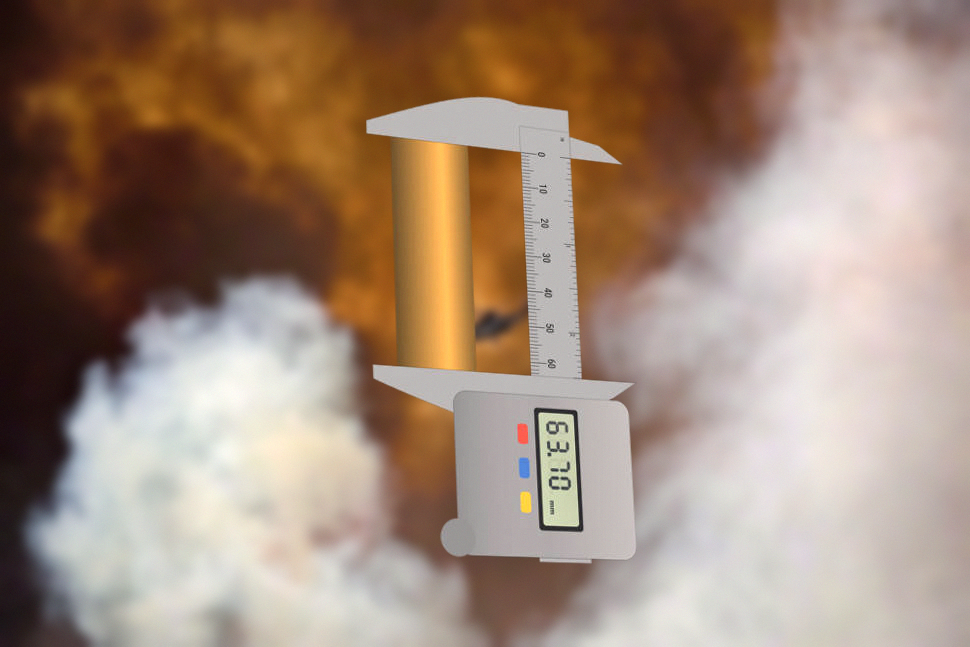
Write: **63.70** mm
